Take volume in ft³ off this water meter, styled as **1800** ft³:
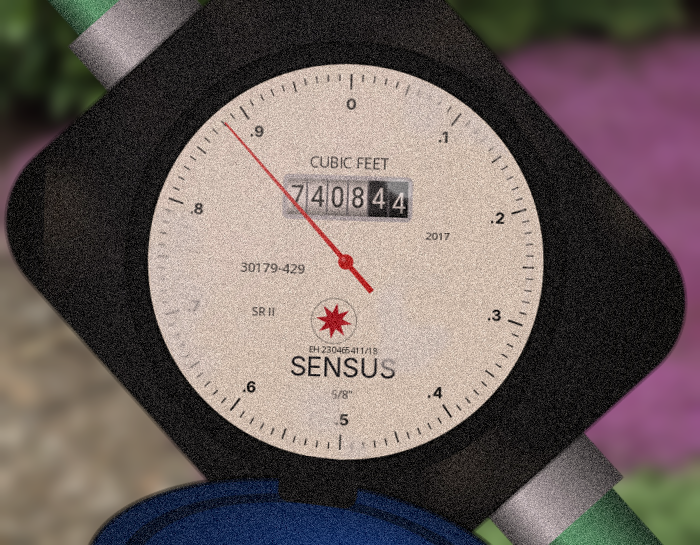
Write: **740843.88** ft³
